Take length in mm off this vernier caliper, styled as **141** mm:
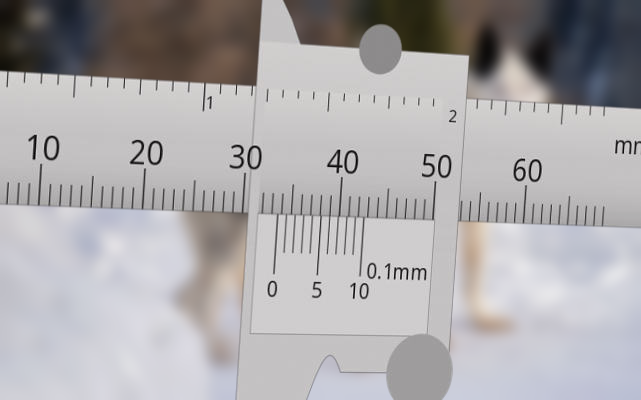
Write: **33.6** mm
